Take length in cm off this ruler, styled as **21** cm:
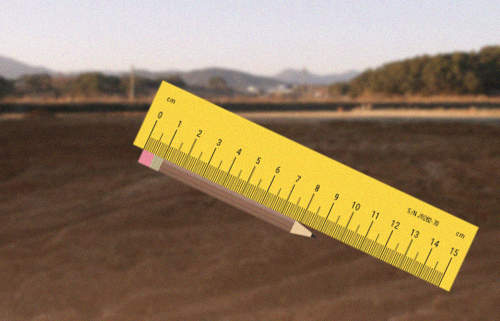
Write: **9** cm
